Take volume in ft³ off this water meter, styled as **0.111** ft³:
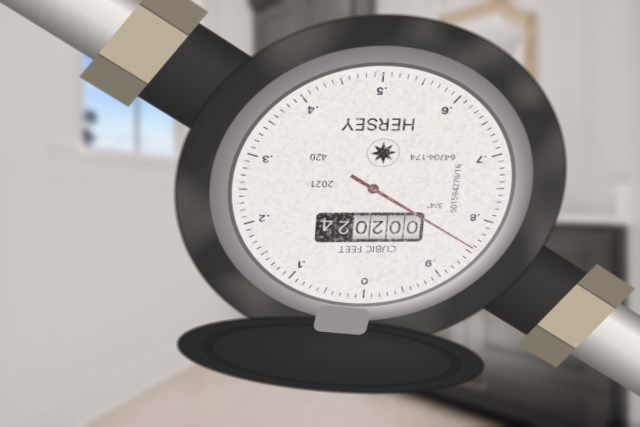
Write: **2023.84** ft³
